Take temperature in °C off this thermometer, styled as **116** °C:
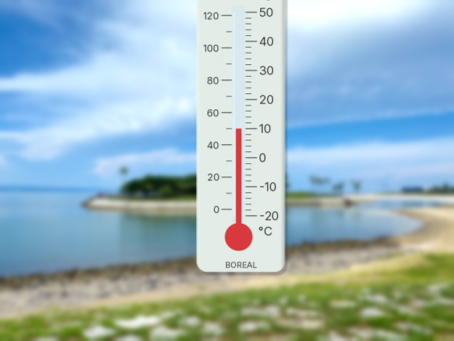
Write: **10** °C
